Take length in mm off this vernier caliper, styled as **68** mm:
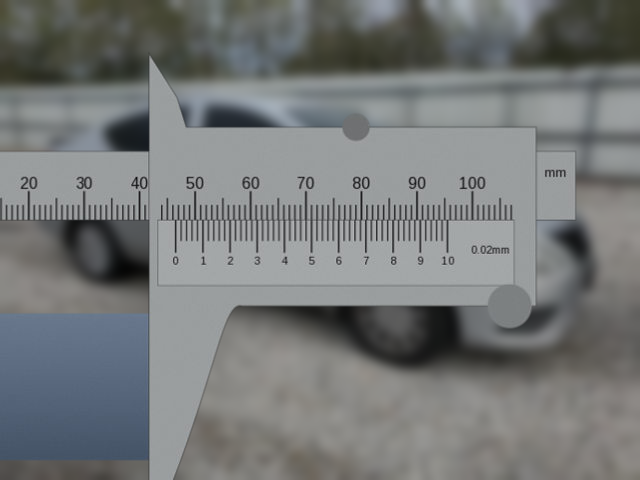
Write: **46.5** mm
